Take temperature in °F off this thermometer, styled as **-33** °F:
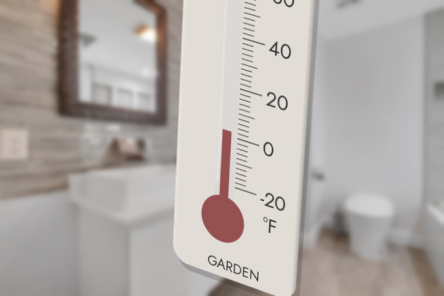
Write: **2** °F
